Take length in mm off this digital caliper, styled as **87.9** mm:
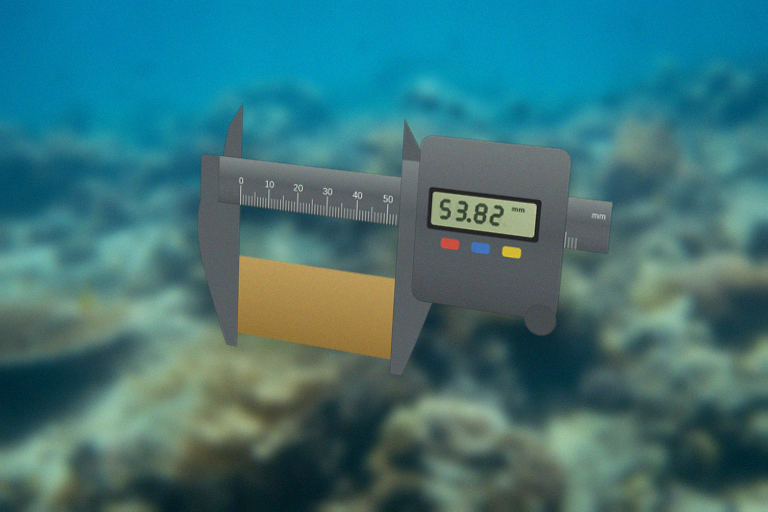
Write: **53.82** mm
